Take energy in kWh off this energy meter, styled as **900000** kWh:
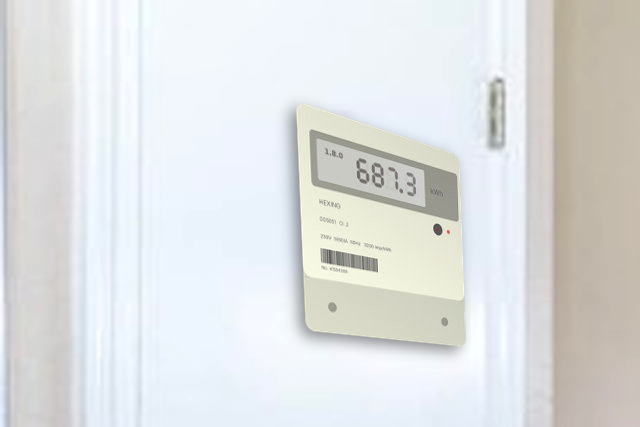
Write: **687.3** kWh
